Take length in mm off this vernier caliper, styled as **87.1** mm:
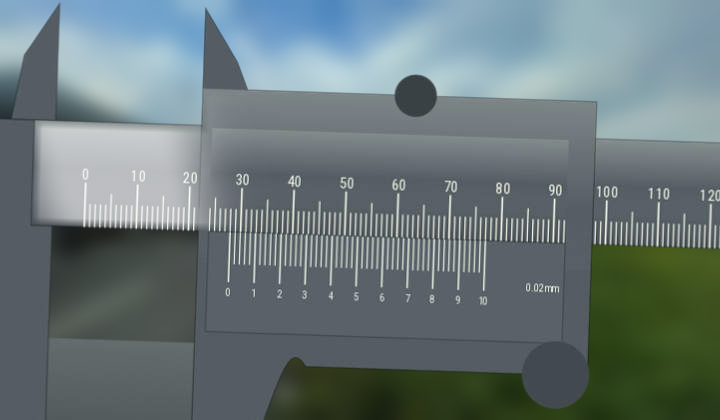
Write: **28.0** mm
